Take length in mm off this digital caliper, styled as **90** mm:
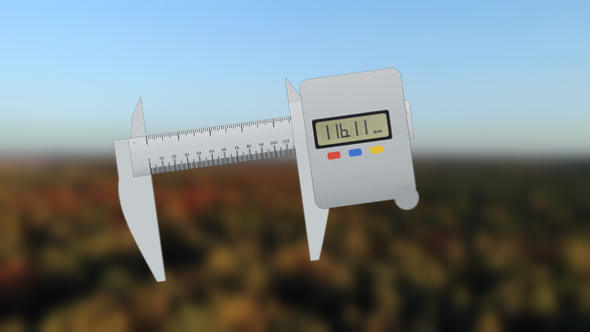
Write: **116.11** mm
